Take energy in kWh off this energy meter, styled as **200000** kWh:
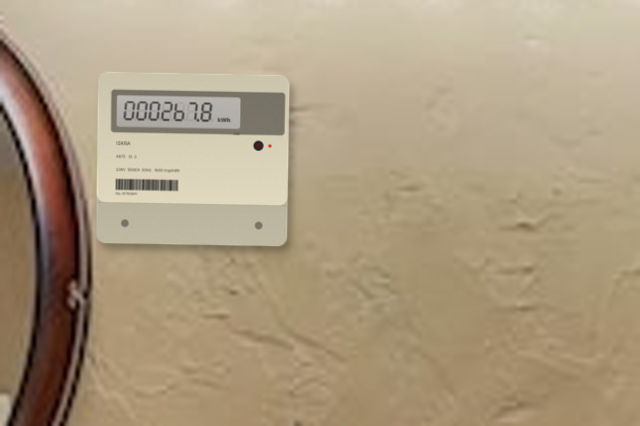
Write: **267.8** kWh
